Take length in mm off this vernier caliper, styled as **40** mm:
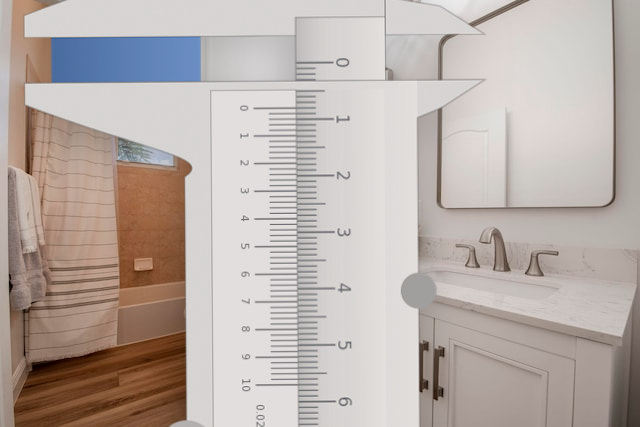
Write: **8.0** mm
